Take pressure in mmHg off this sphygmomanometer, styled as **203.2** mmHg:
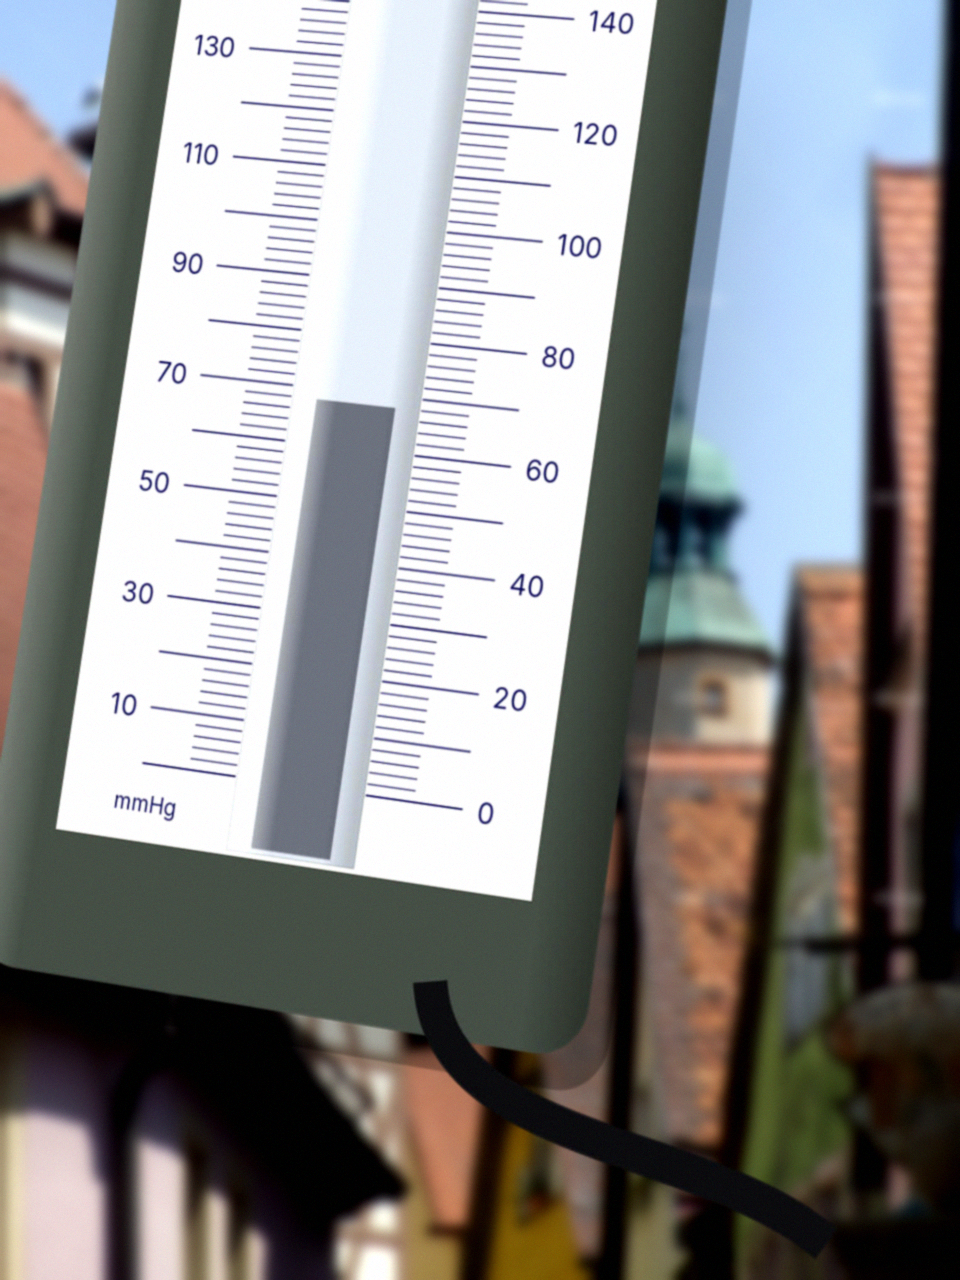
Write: **68** mmHg
